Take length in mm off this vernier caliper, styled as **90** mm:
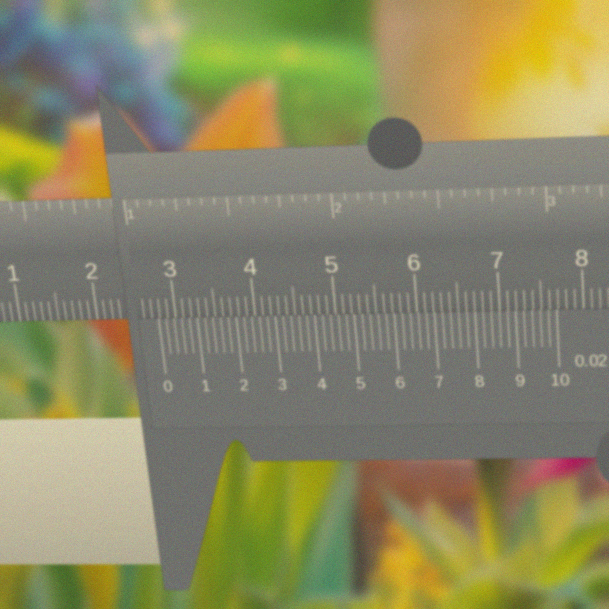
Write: **27.8** mm
